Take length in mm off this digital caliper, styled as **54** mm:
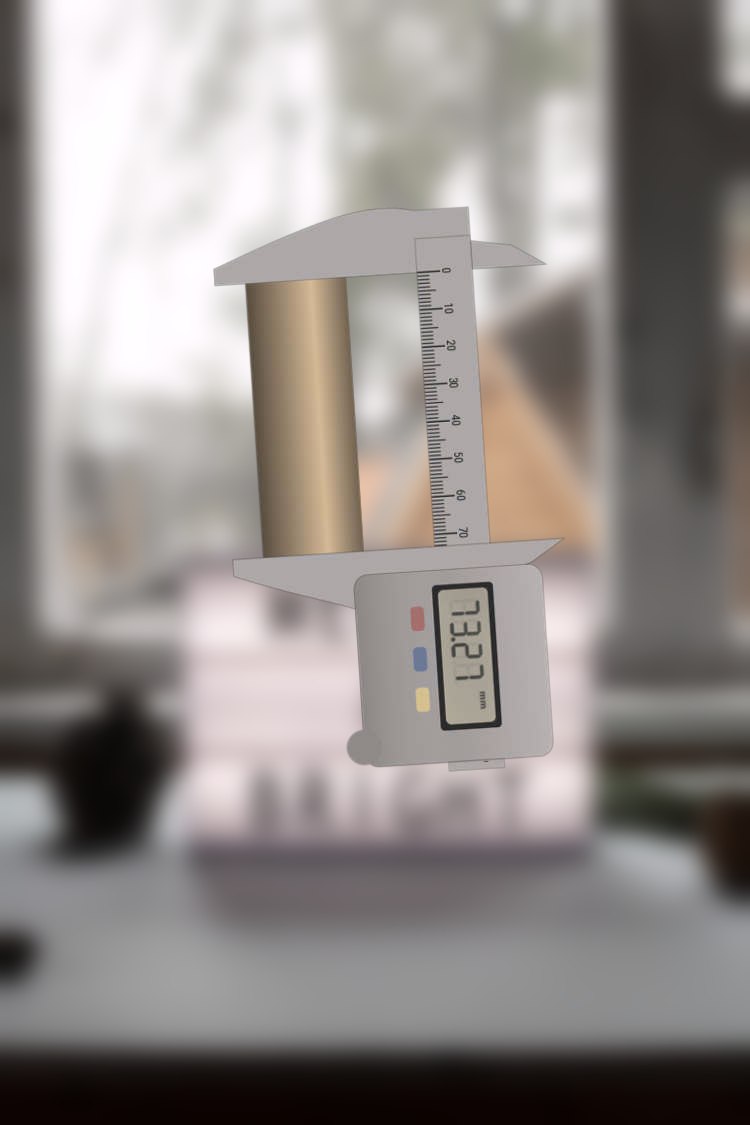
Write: **73.27** mm
